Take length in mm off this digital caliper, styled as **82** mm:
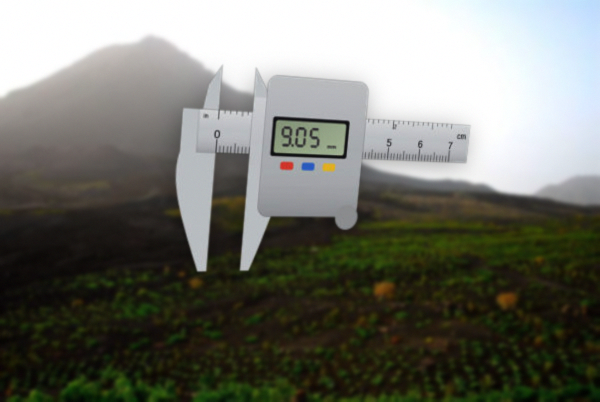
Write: **9.05** mm
